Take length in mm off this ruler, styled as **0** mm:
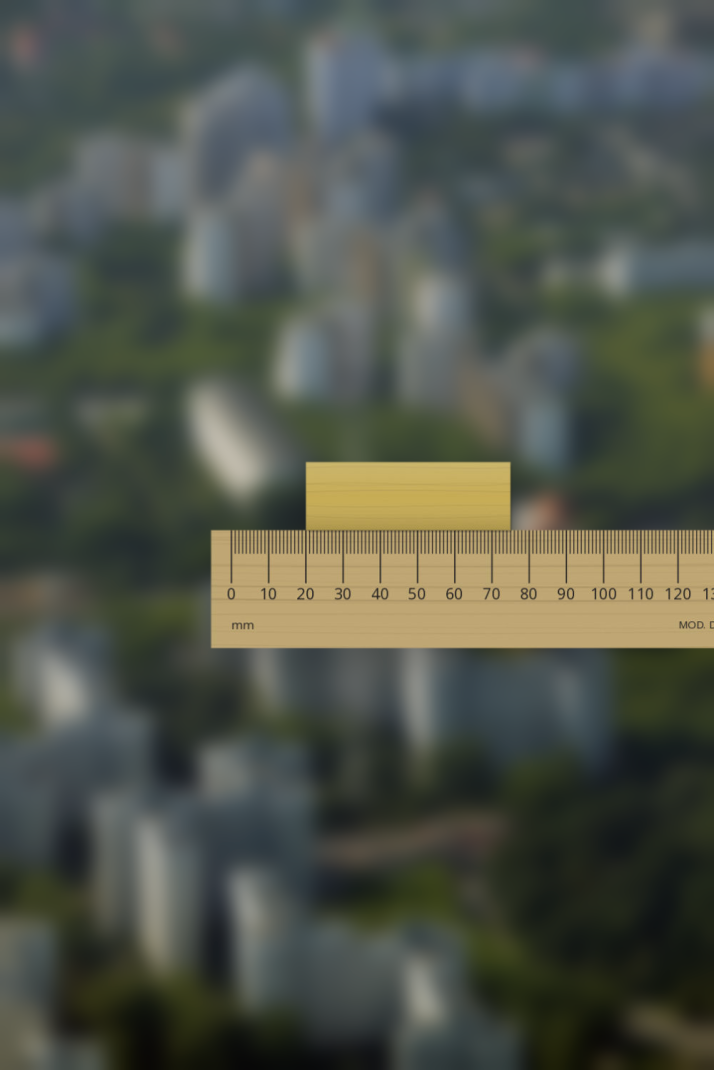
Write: **55** mm
